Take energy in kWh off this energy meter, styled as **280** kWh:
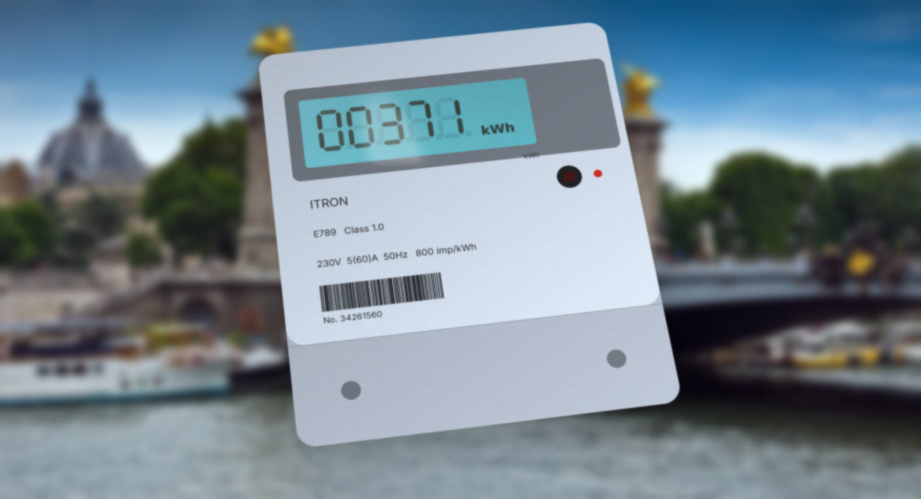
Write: **371** kWh
